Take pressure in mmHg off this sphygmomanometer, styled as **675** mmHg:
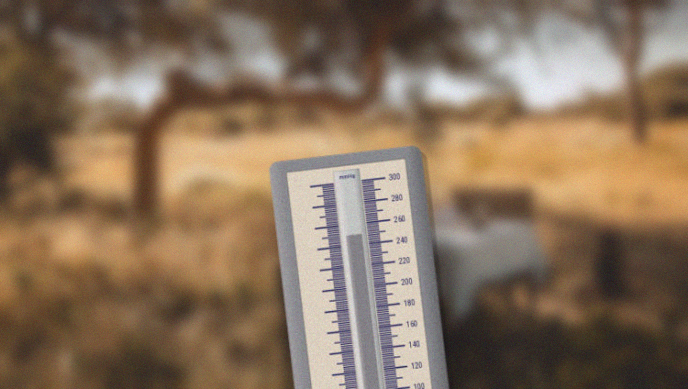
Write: **250** mmHg
